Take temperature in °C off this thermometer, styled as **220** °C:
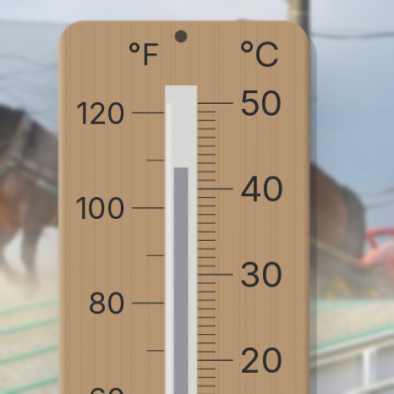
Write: **42.5** °C
